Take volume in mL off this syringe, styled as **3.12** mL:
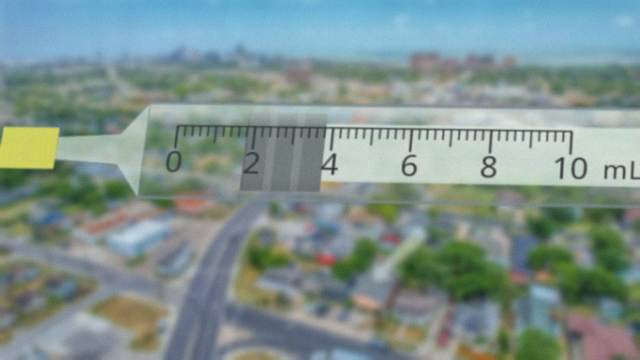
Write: **1.8** mL
